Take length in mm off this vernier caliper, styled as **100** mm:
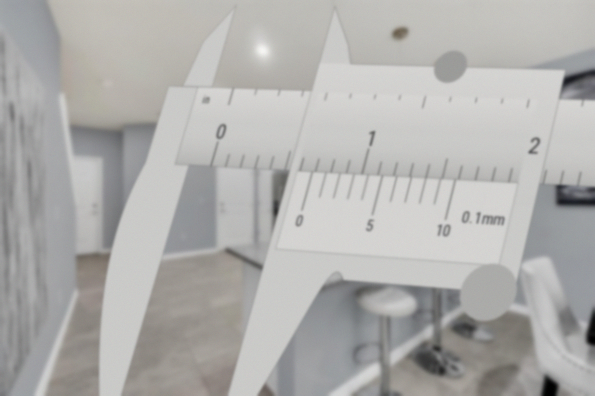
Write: **6.8** mm
